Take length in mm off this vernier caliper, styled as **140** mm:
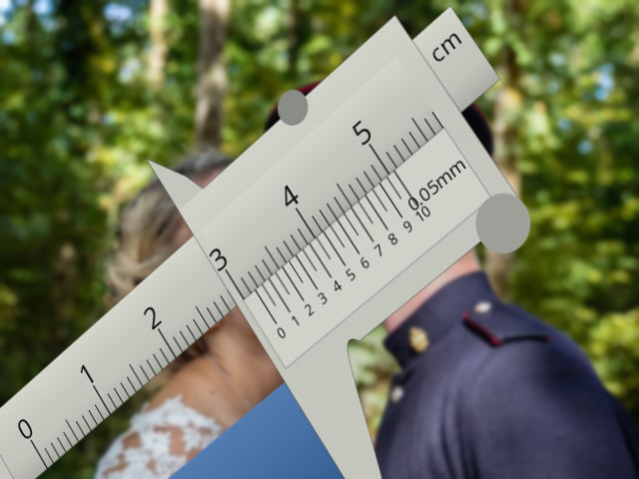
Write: **31.6** mm
